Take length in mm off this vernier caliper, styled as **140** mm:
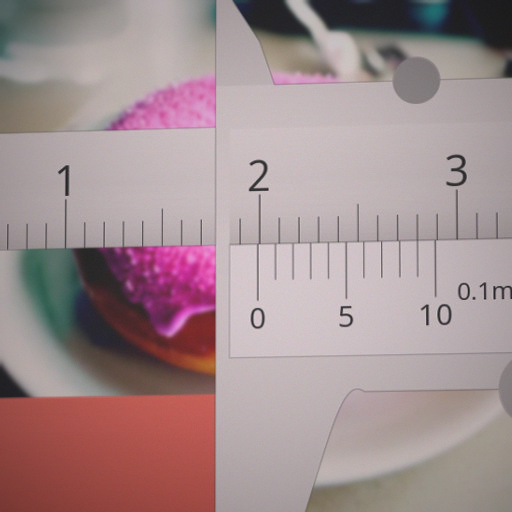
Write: **19.9** mm
